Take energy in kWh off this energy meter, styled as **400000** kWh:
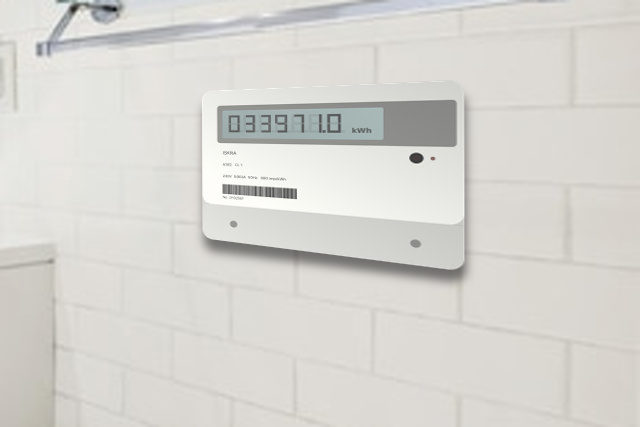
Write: **33971.0** kWh
